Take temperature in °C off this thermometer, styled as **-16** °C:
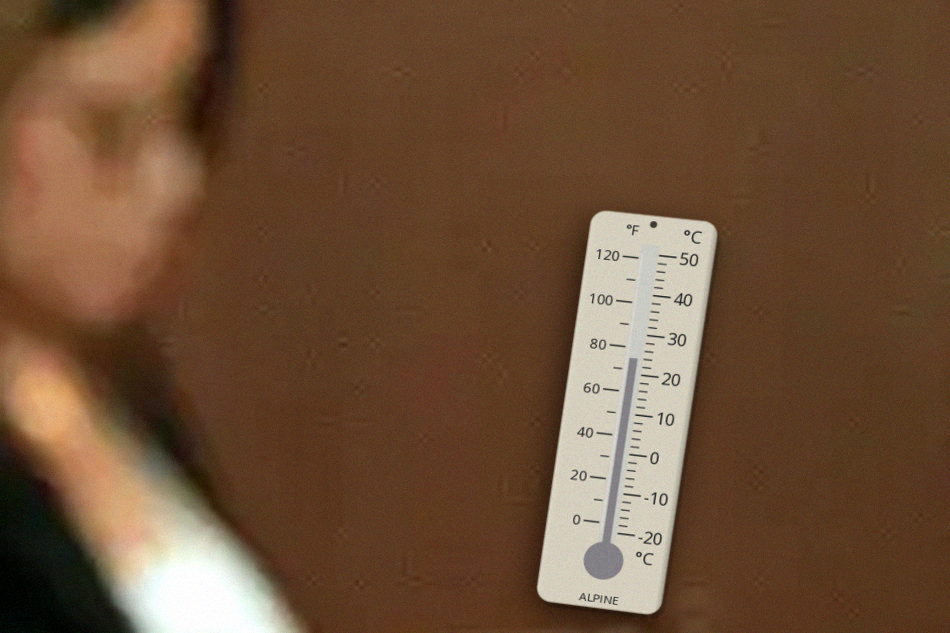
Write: **24** °C
